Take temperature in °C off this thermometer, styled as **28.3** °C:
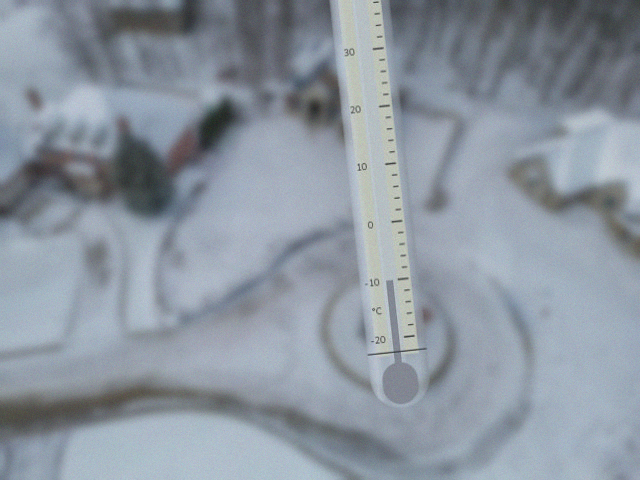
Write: **-10** °C
